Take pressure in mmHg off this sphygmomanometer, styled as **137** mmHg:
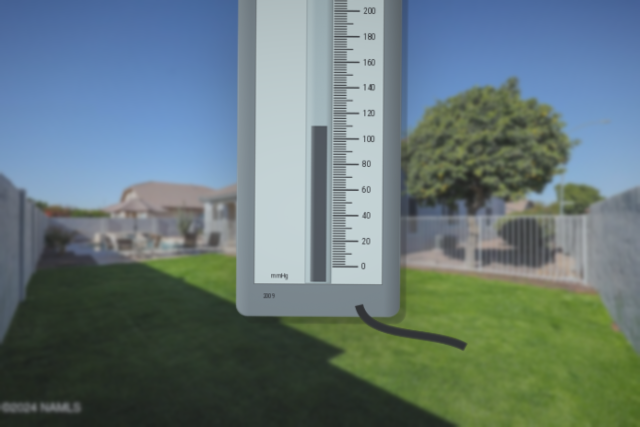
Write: **110** mmHg
